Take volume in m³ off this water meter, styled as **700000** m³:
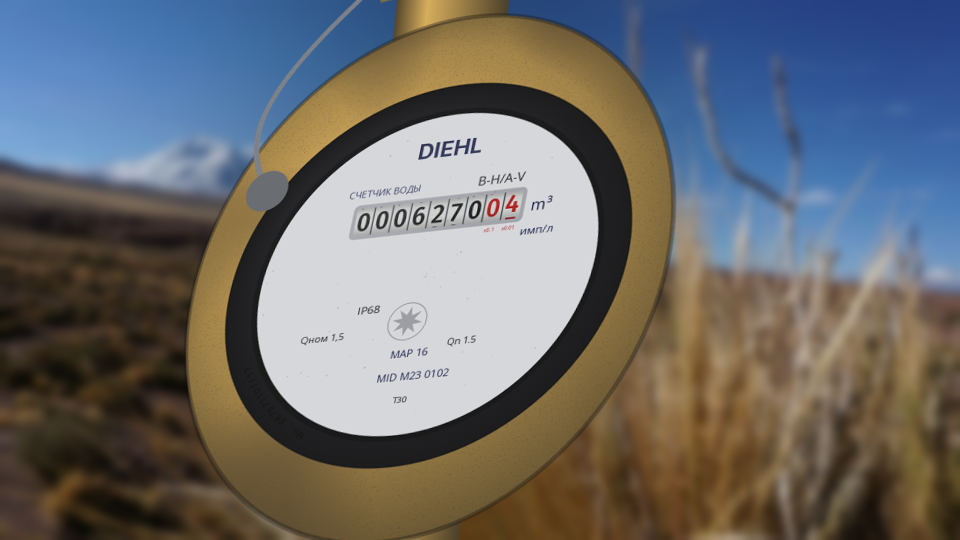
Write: **6270.04** m³
